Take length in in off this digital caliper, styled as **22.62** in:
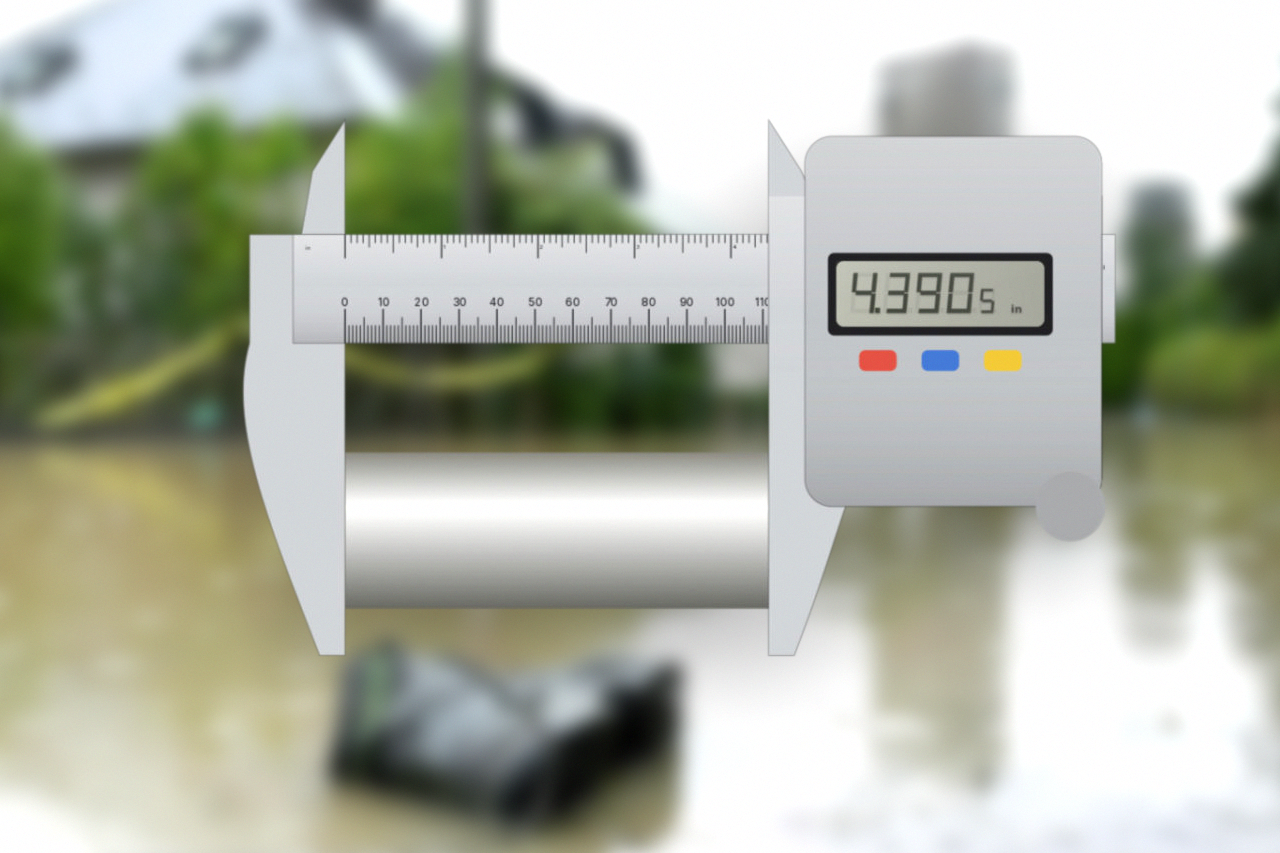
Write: **4.3905** in
